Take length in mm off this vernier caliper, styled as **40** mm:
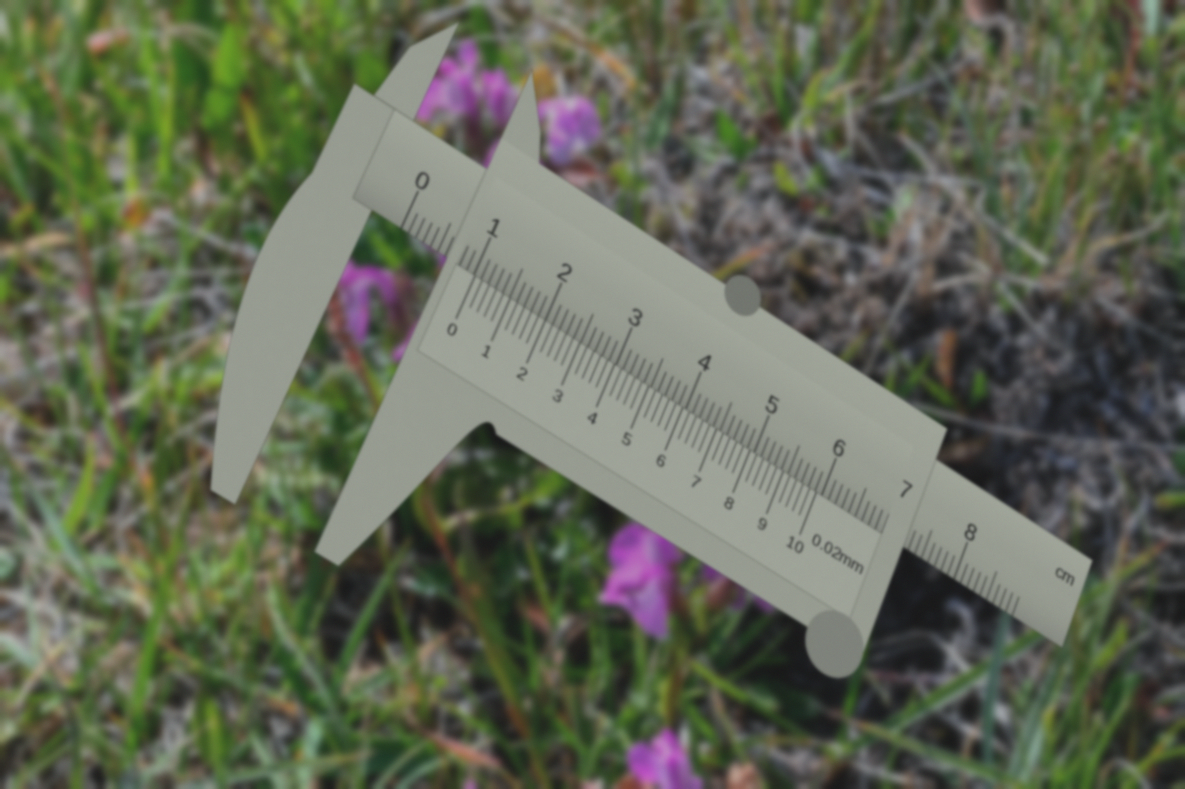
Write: **10.2** mm
